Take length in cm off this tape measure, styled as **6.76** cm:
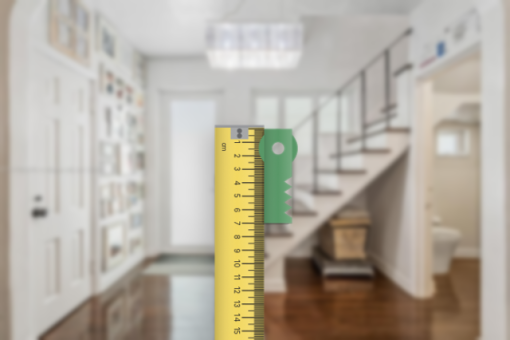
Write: **7** cm
